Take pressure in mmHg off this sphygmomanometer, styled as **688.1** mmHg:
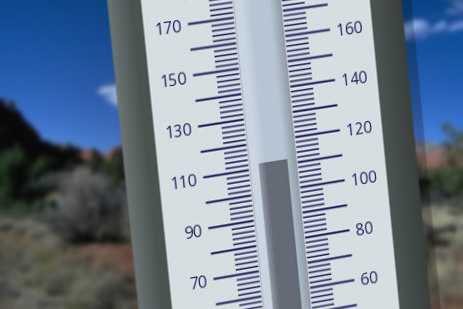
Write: **112** mmHg
